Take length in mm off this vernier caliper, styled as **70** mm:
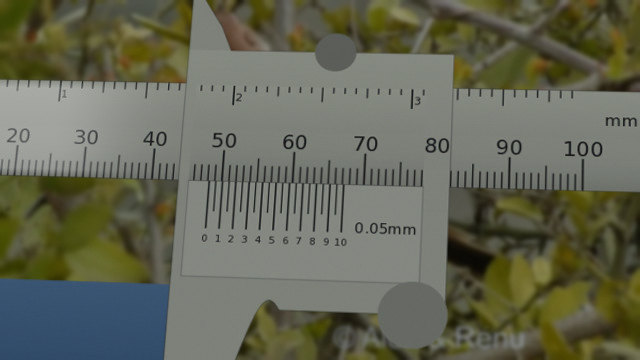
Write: **48.2** mm
